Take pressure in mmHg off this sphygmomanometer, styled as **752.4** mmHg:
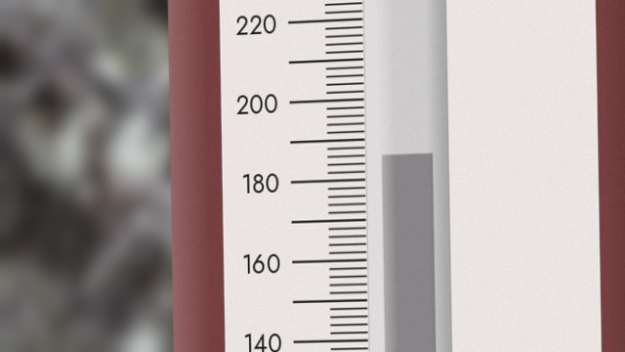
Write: **186** mmHg
